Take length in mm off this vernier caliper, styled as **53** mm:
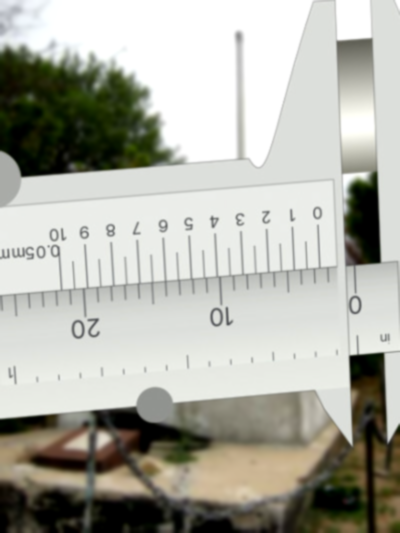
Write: **2.6** mm
